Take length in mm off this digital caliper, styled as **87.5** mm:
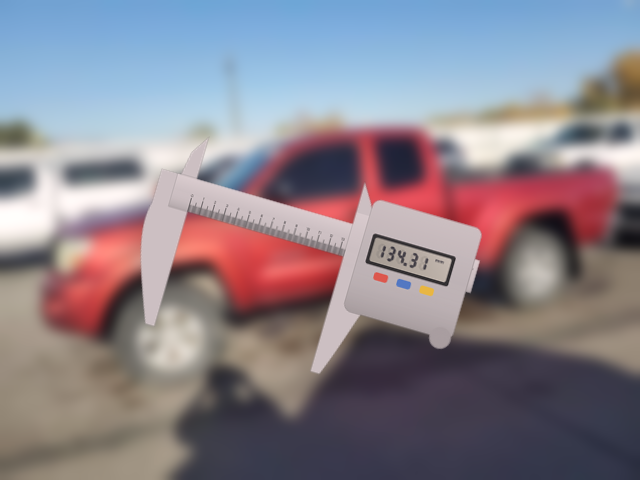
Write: **134.31** mm
